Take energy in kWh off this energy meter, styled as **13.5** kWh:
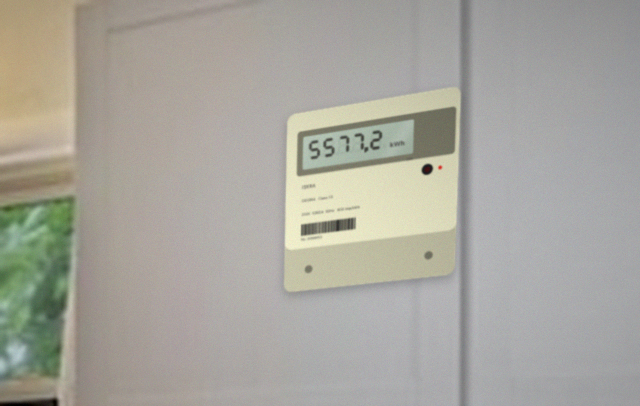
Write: **5577.2** kWh
